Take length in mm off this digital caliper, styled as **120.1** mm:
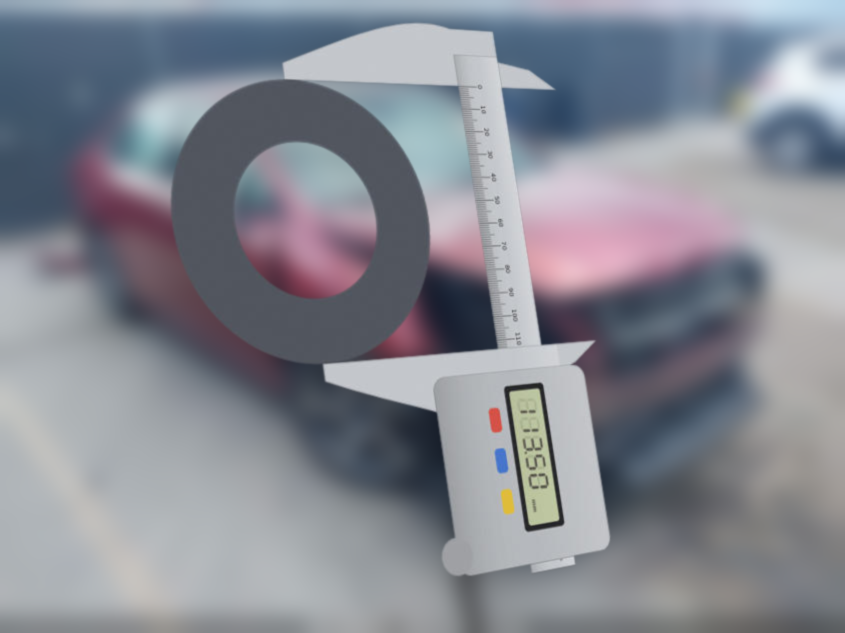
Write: **113.50** mm
